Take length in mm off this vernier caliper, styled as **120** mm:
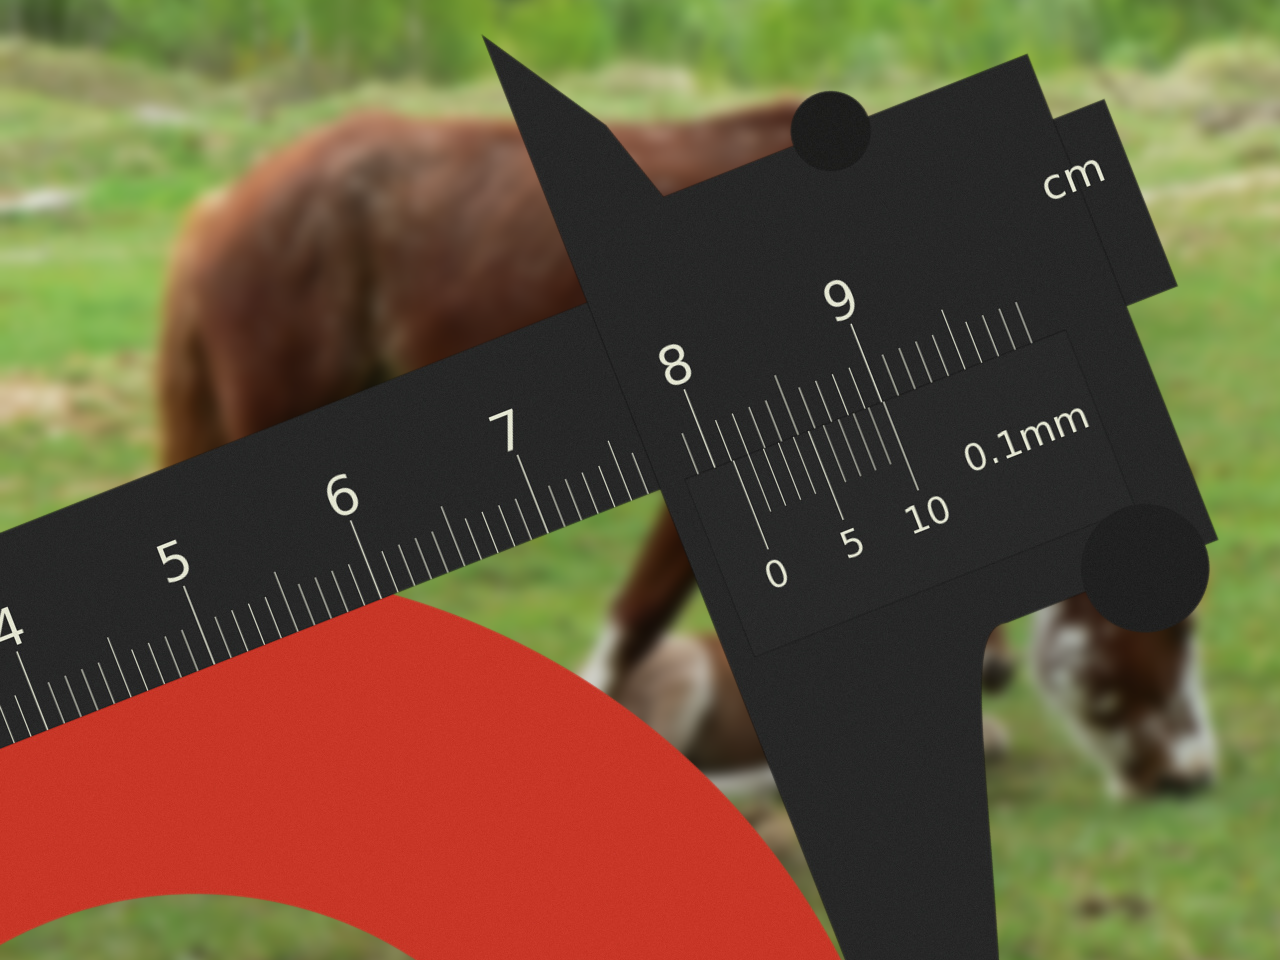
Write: **81.1** mm
